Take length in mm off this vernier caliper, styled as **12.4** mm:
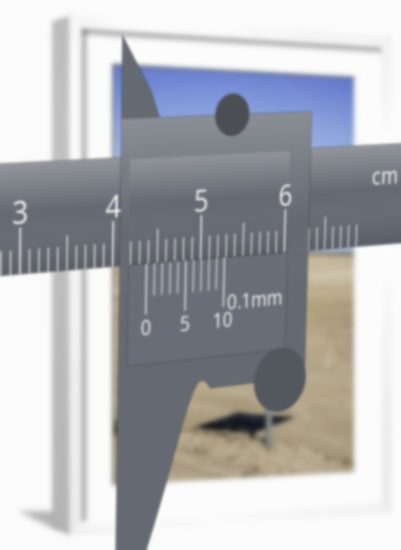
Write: **43.8** mm
